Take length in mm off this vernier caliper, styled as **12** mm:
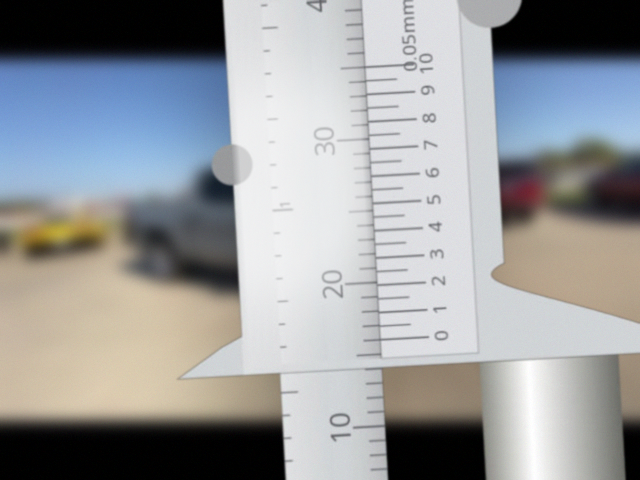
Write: **16.0** mm
